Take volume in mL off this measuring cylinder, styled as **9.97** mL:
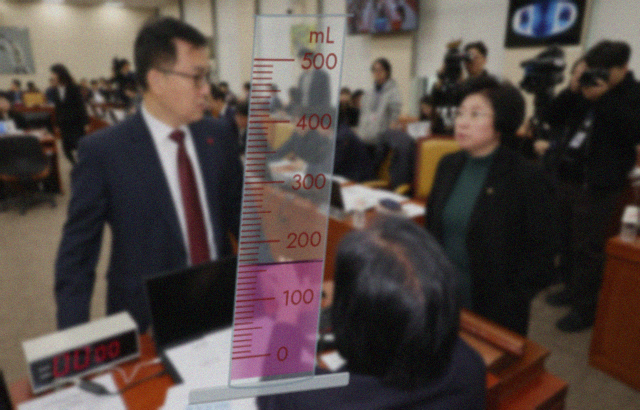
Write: **160** mL
